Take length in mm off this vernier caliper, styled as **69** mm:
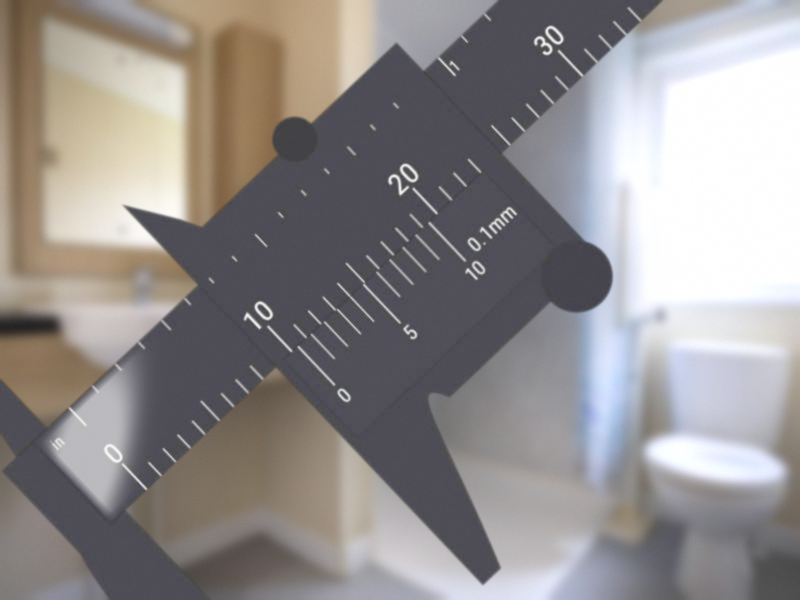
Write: **10.4** mm
